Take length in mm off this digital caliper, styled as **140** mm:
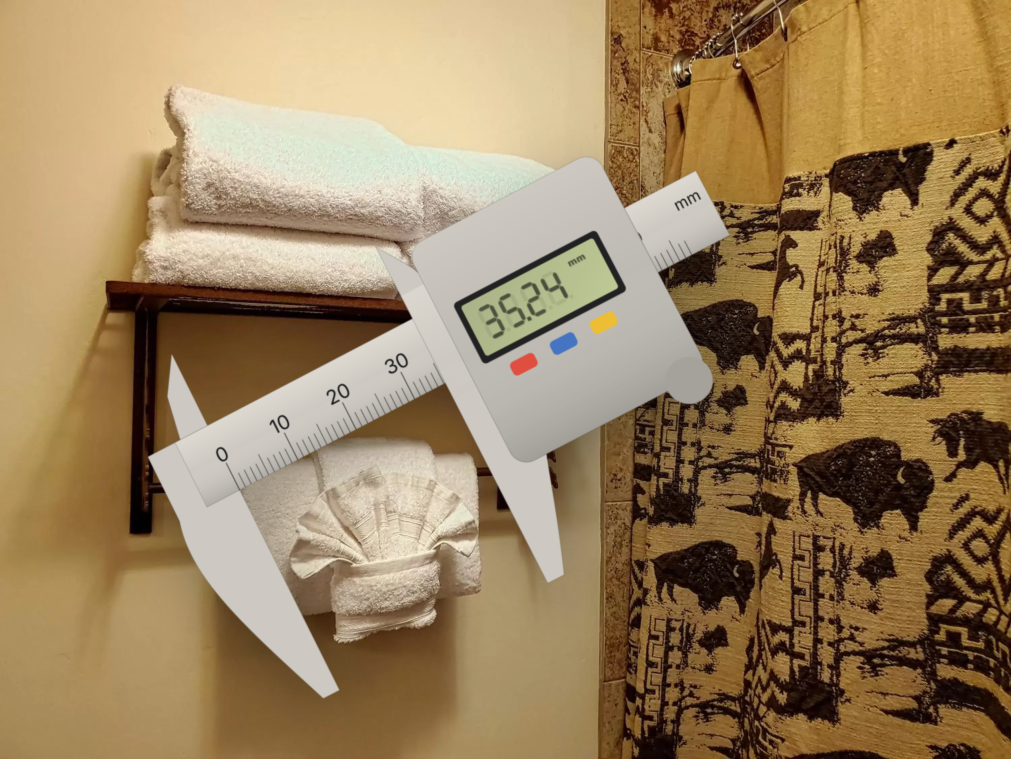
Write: **35.24** mm
